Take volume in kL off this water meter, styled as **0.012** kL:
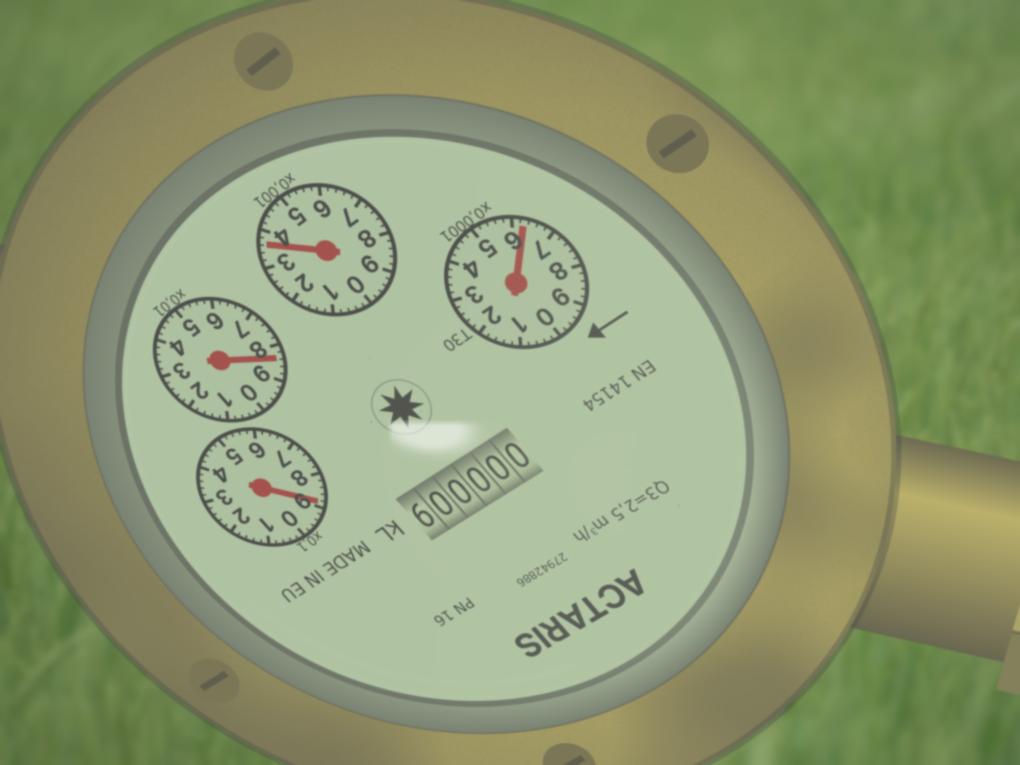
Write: **9.8836** kL
